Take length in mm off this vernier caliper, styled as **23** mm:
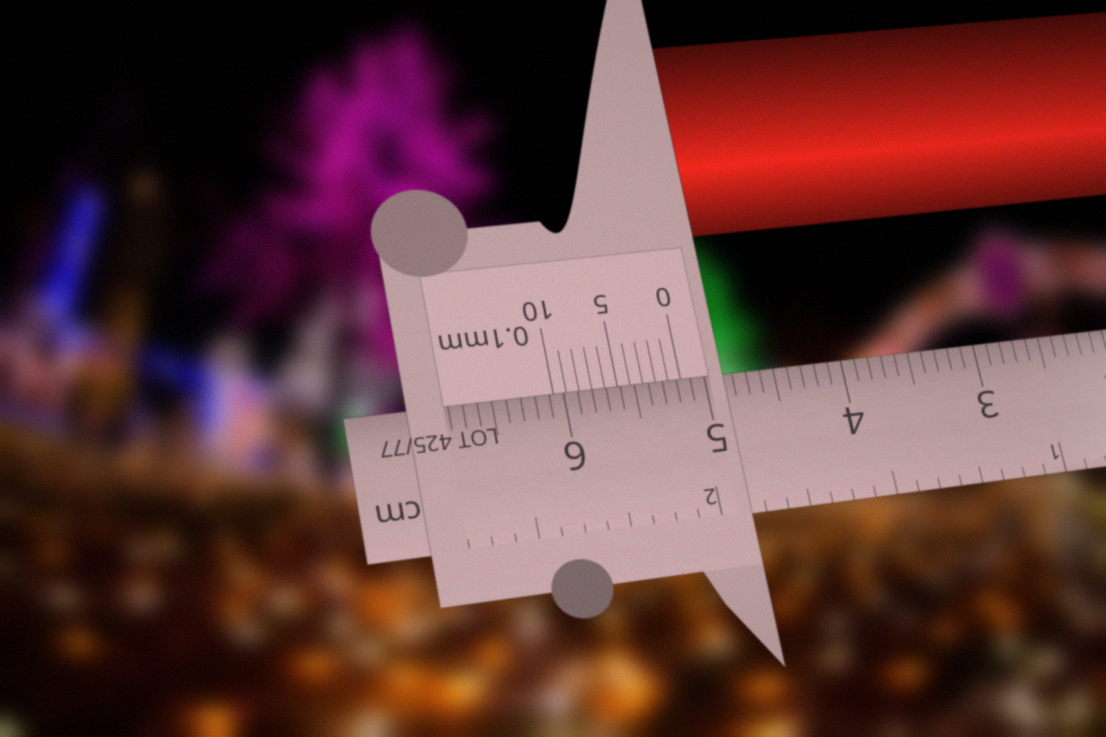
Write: **51.7** mm
